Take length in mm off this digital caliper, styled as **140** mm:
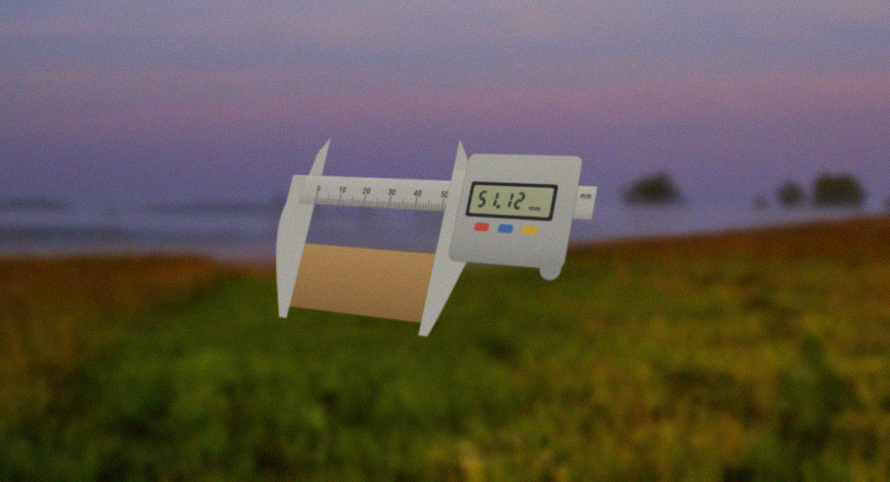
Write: **51.12** mm
